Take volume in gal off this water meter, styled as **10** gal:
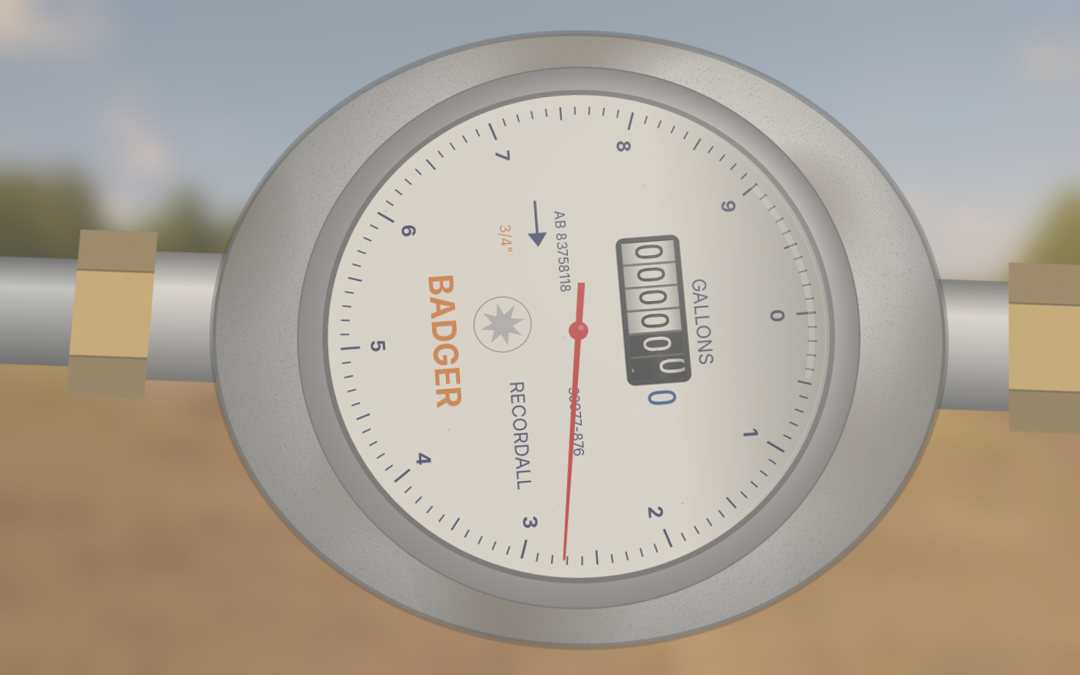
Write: **2.7** gal
